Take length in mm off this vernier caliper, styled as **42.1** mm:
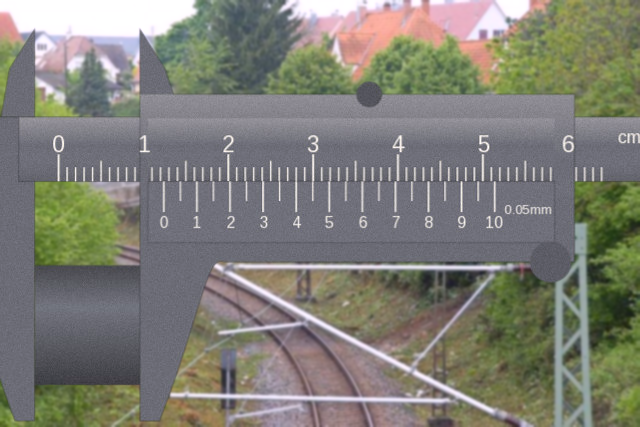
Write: **12.4** mm
